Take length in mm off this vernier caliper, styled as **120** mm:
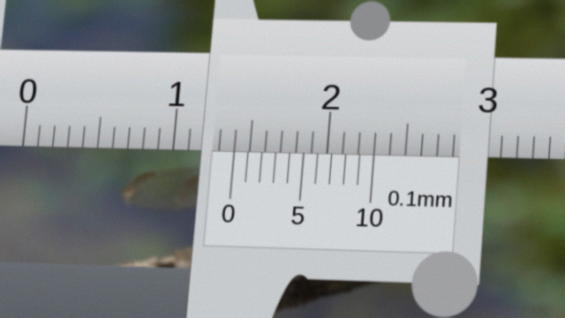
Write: **14.0** mm
